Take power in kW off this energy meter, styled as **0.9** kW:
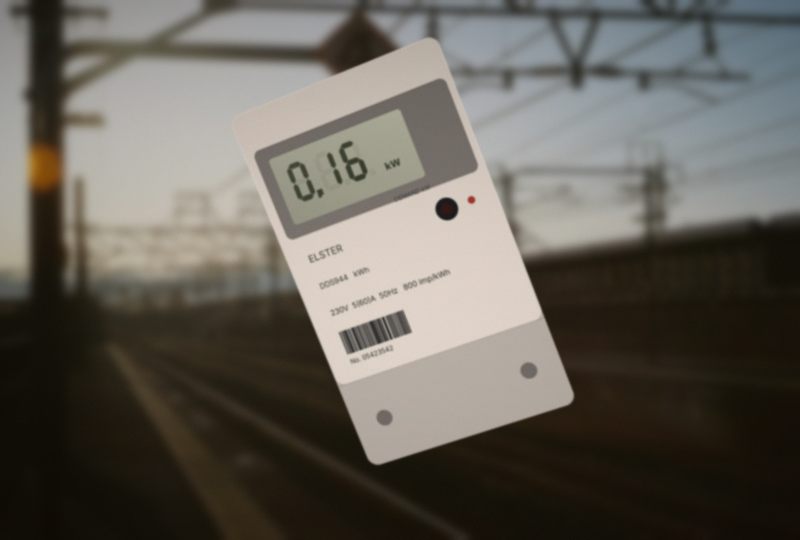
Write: **0.16** kW
